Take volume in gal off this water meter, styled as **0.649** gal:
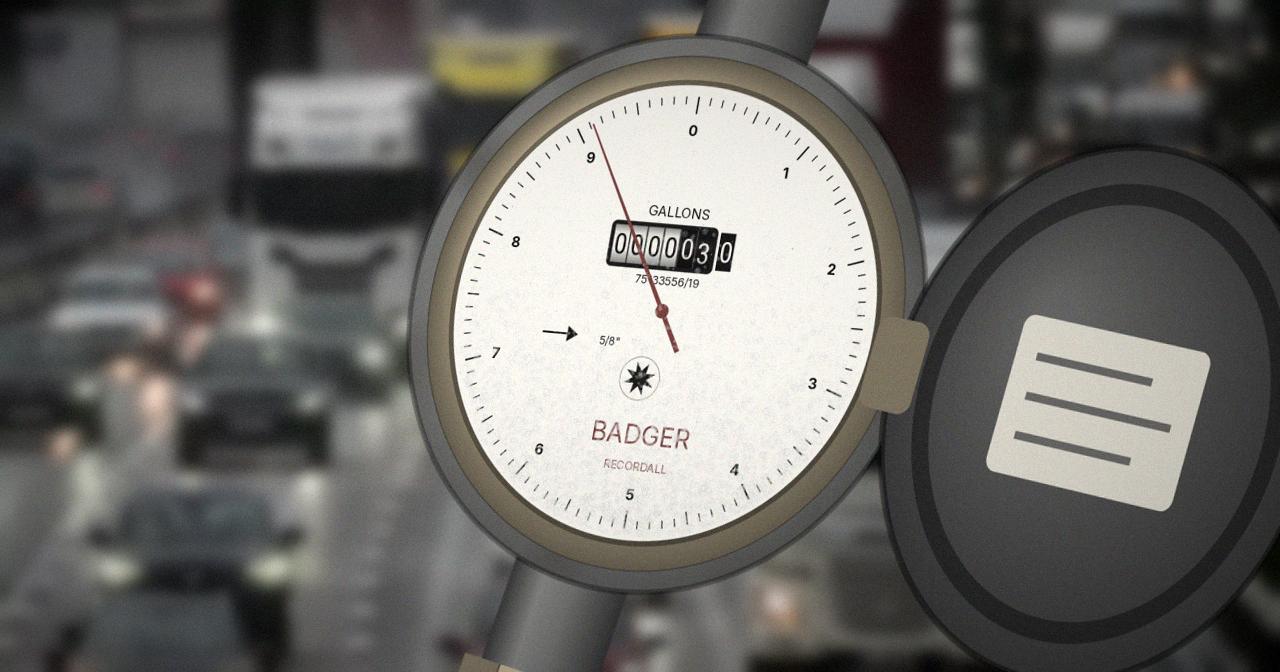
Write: **29.1** gal
